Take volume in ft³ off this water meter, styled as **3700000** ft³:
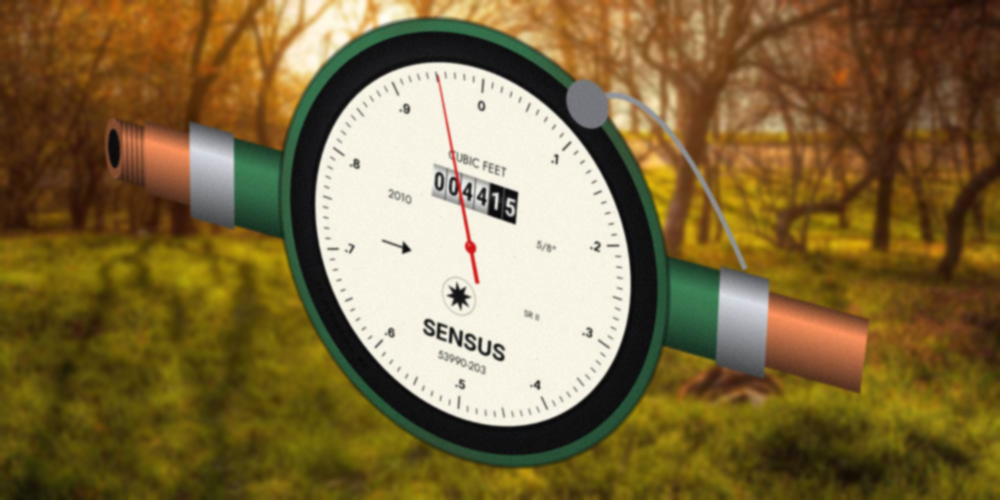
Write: **4414.95** ft³
